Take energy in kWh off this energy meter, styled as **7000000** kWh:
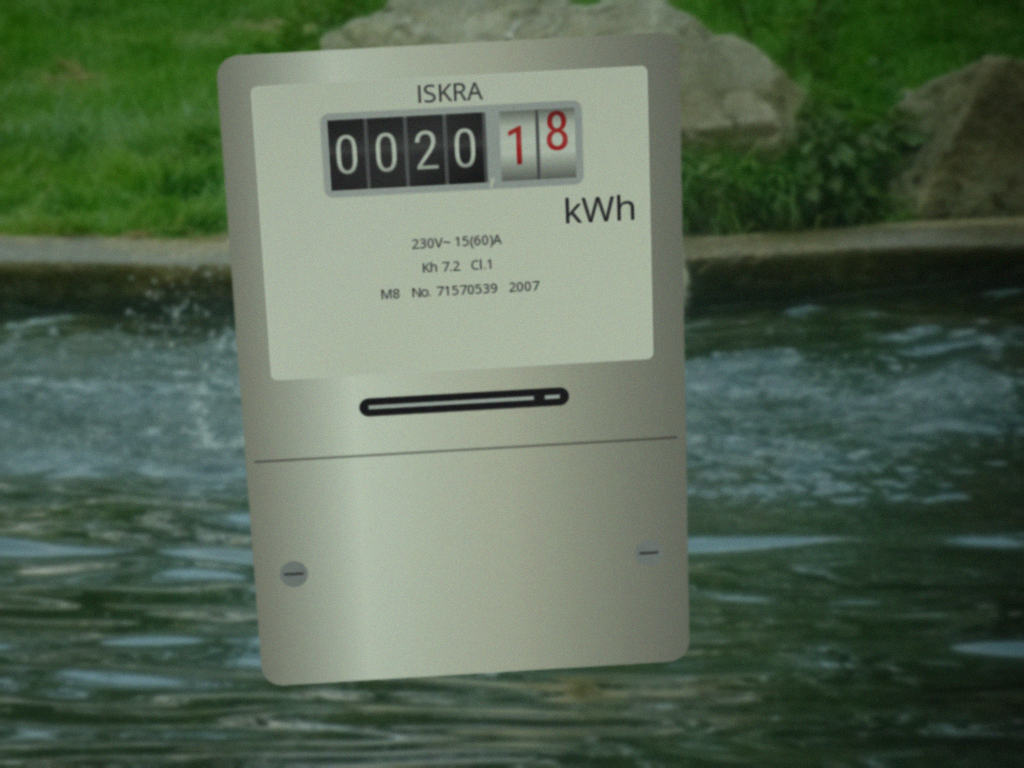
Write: **20.18** kWh
